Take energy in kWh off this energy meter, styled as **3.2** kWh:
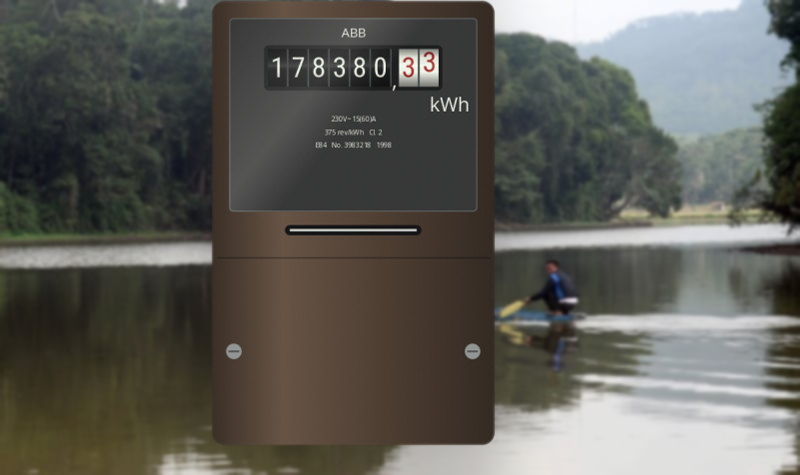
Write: **178380.33** kWh
